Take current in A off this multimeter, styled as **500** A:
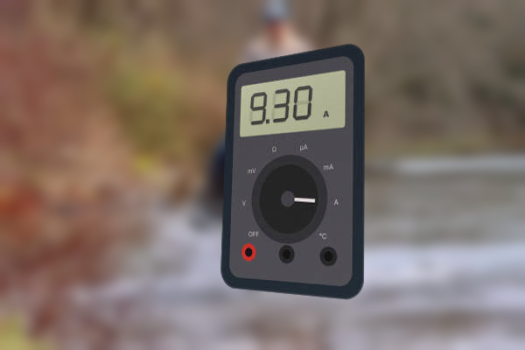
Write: **9.30** A
